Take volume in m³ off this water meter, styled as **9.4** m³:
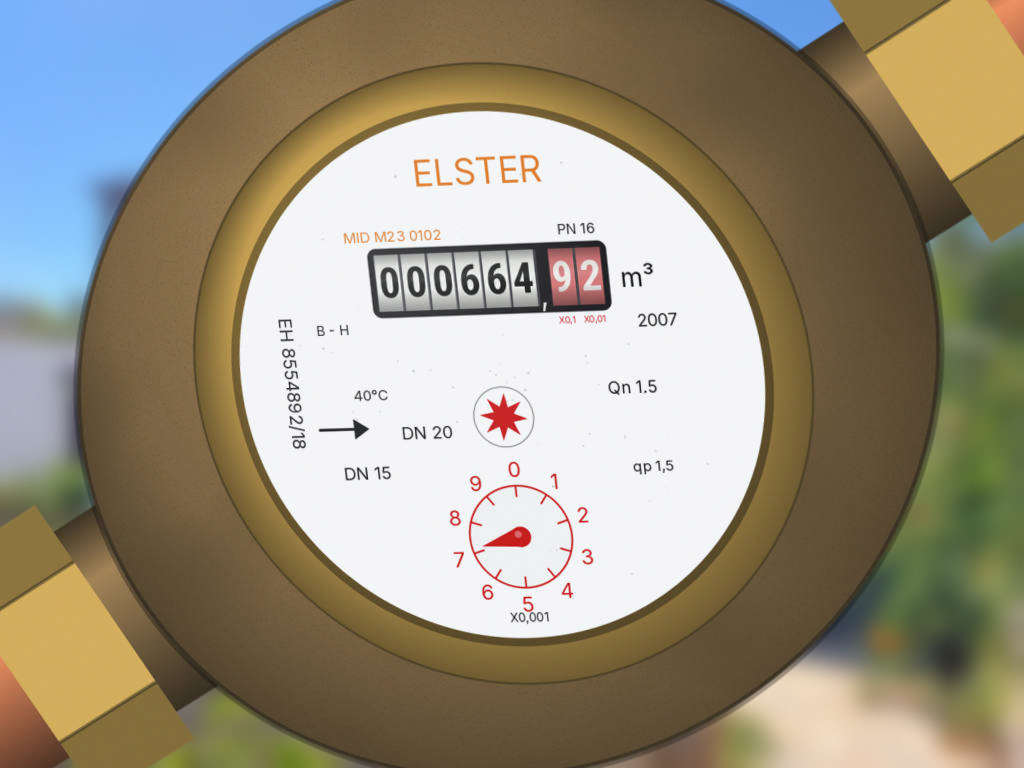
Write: **664.927** m³
